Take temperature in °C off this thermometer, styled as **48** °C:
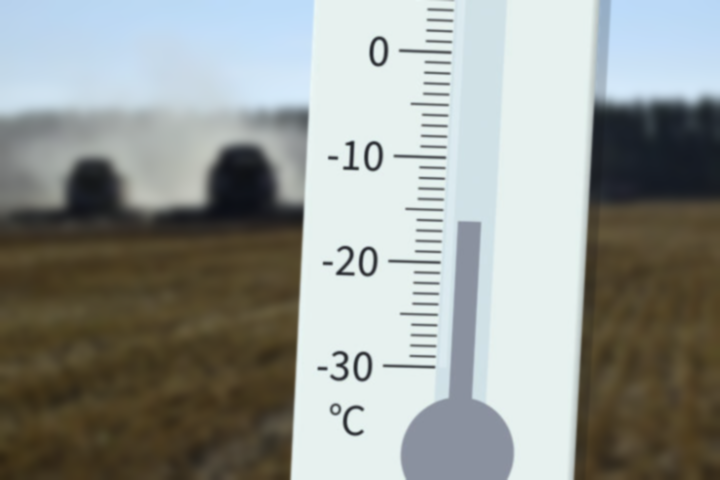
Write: **-16** °C
